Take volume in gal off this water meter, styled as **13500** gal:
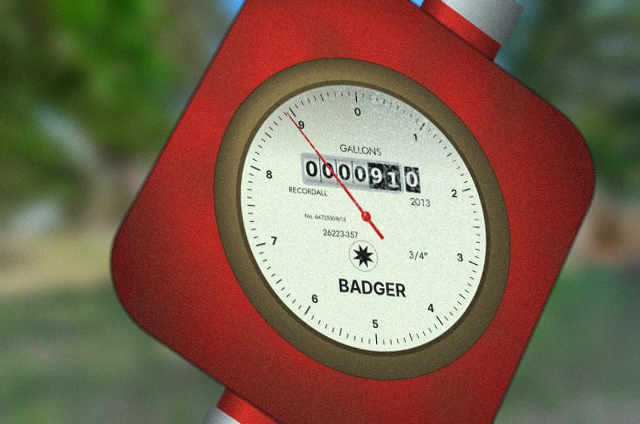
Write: **908.9** gal
